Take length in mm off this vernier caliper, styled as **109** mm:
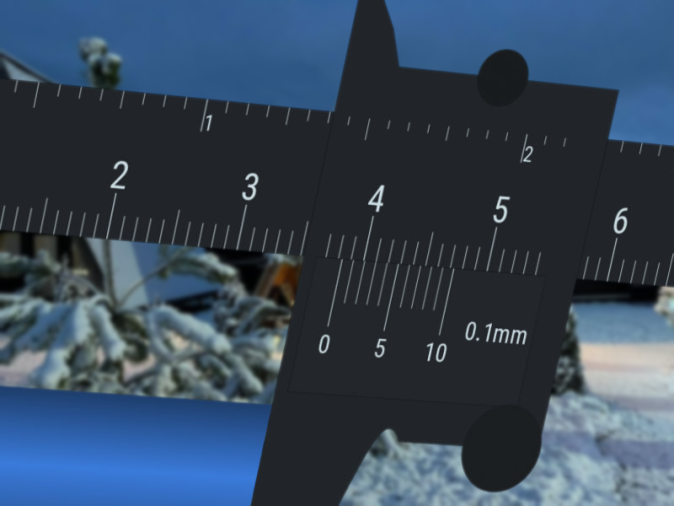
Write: **38.3** mm
